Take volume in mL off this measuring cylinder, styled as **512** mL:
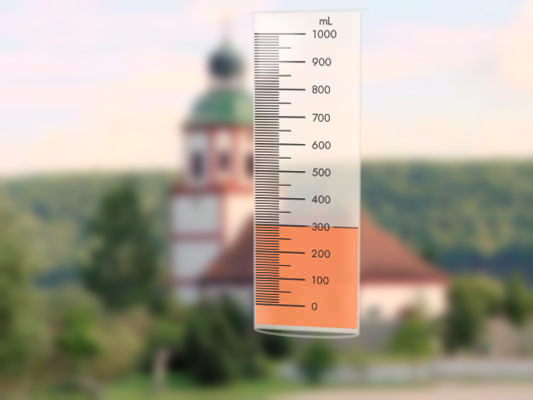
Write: **300** mL
